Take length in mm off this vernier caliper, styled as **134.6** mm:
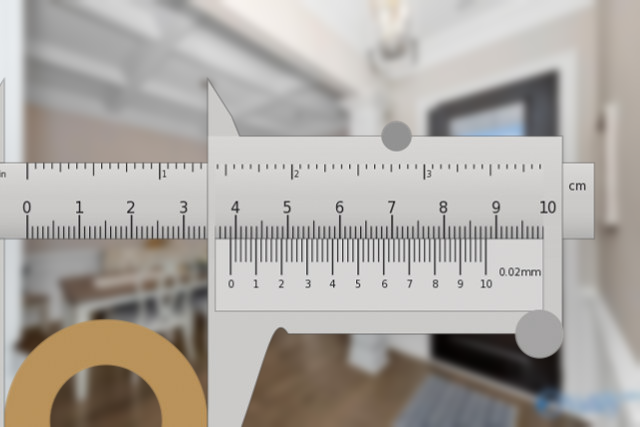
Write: **39.0** mm
